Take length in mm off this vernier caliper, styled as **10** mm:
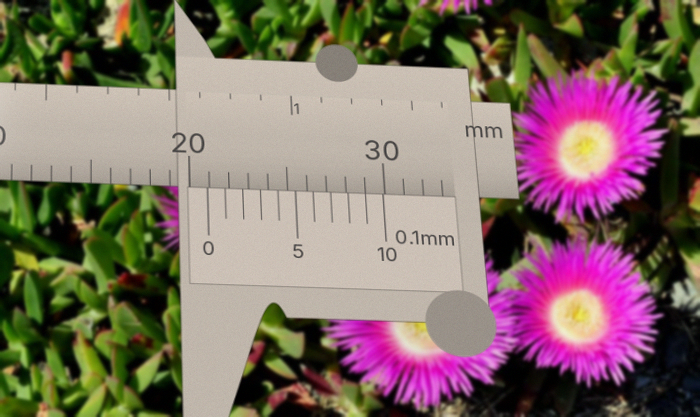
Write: **20.9** mm
